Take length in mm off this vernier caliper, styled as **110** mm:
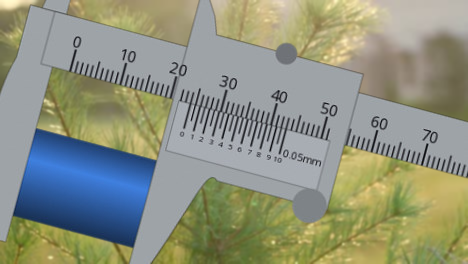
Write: **24.0** mm
